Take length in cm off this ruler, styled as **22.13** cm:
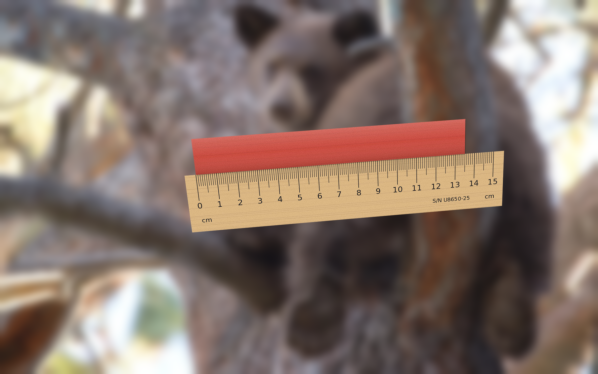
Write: **13.5** cm
